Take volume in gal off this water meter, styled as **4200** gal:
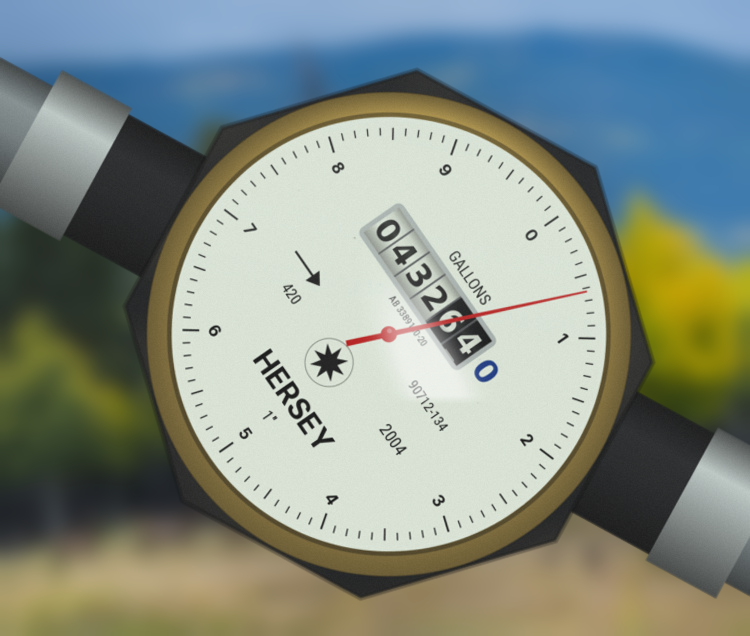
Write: **432640.6** gal
